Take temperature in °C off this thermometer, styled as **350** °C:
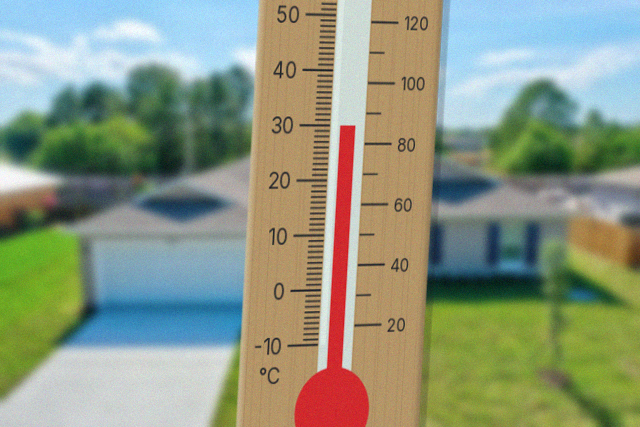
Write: **30** °C
